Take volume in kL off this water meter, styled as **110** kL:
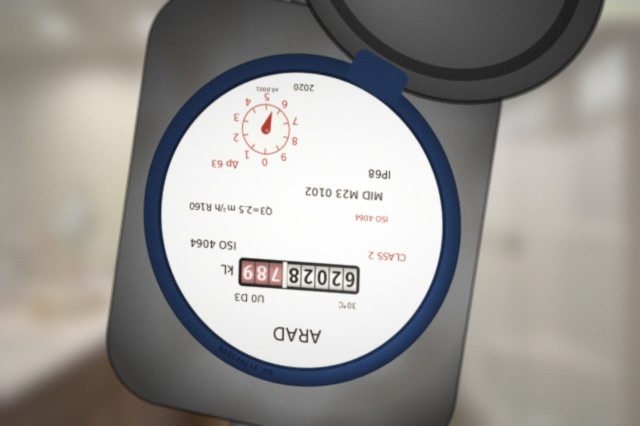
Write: **62028.7895** kL
